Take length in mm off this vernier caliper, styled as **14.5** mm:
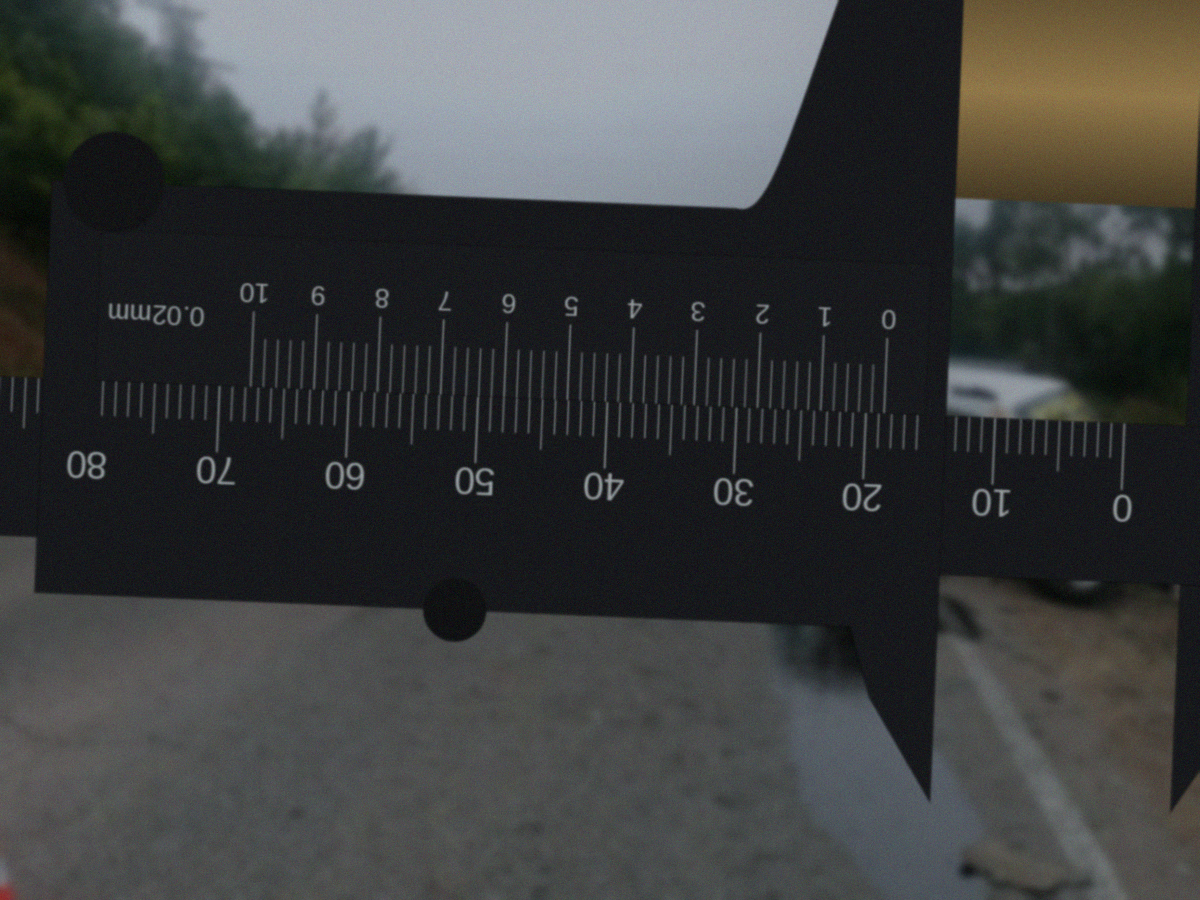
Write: **18.6** mm
